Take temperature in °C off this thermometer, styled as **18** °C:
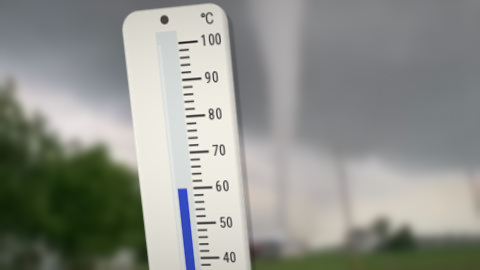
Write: **60** °C
